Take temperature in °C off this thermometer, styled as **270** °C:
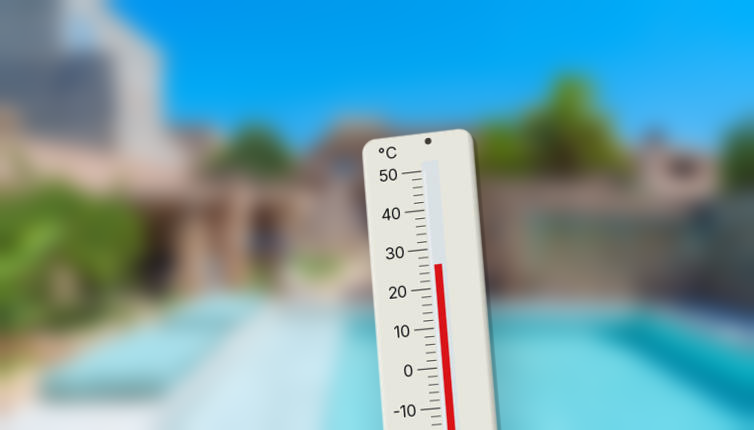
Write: **26** °C
